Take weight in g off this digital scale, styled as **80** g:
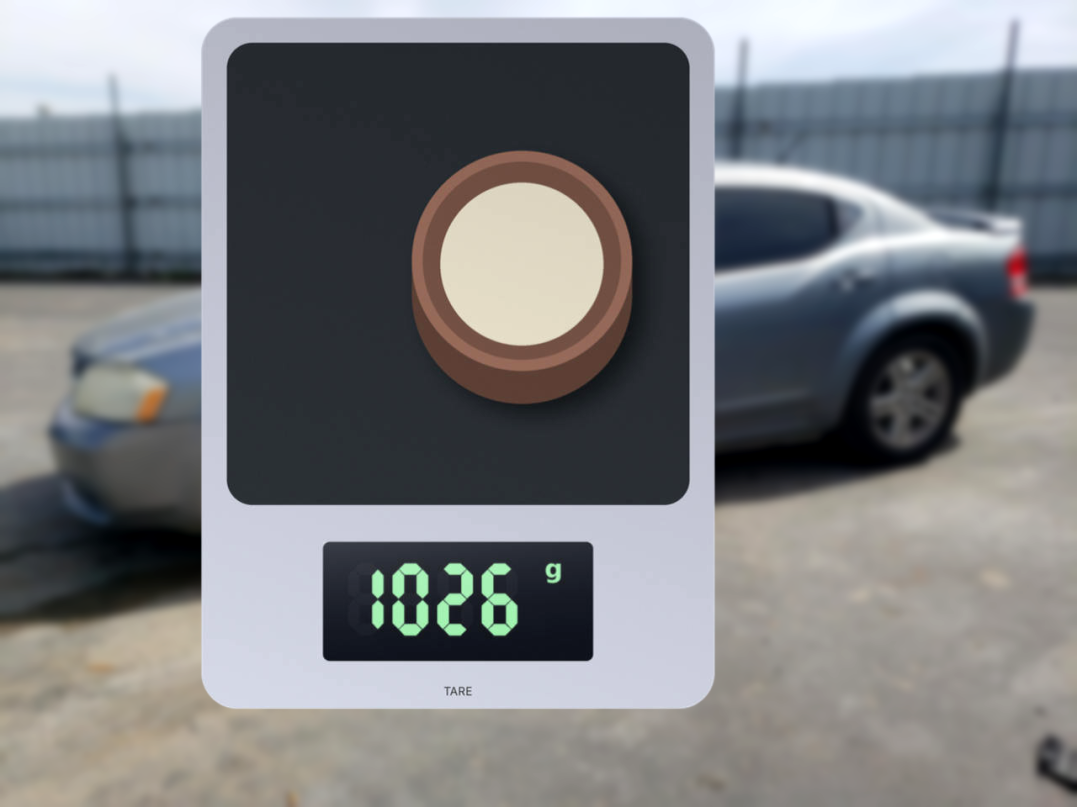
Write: **1026** g
